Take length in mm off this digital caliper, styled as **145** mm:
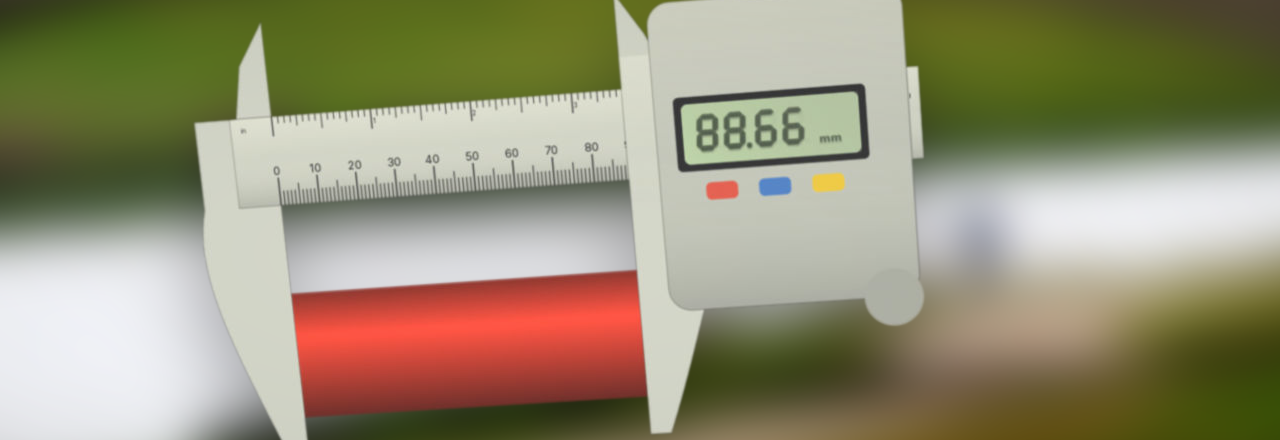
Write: **88.66** mm
